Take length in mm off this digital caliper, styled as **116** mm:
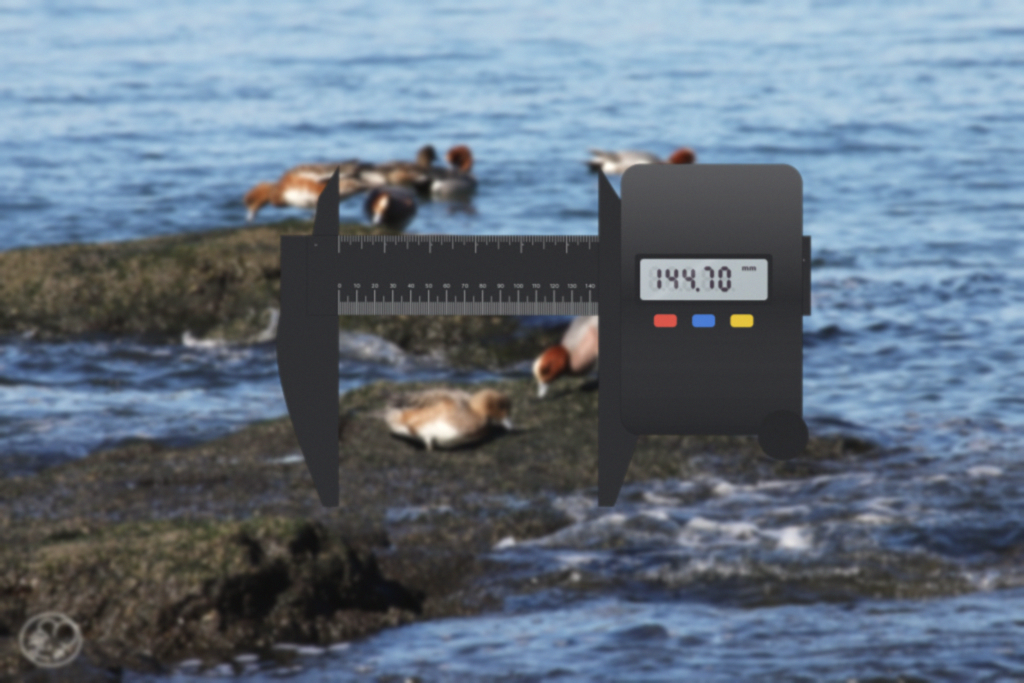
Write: **144.70** mm
